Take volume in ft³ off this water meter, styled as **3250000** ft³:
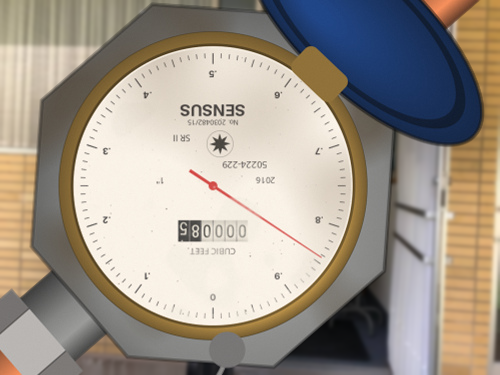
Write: **84.84** ft³
